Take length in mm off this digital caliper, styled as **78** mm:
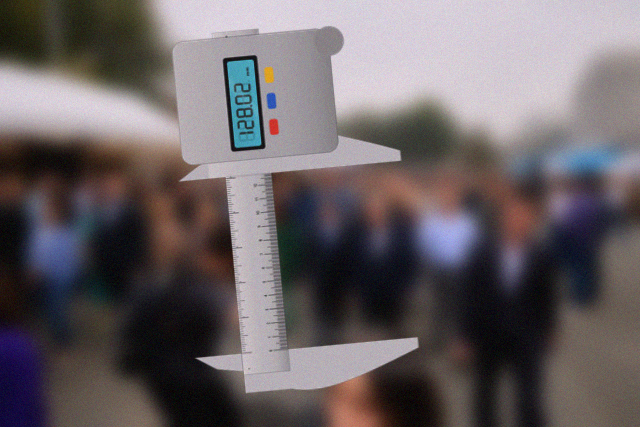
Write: **128.02** mm
